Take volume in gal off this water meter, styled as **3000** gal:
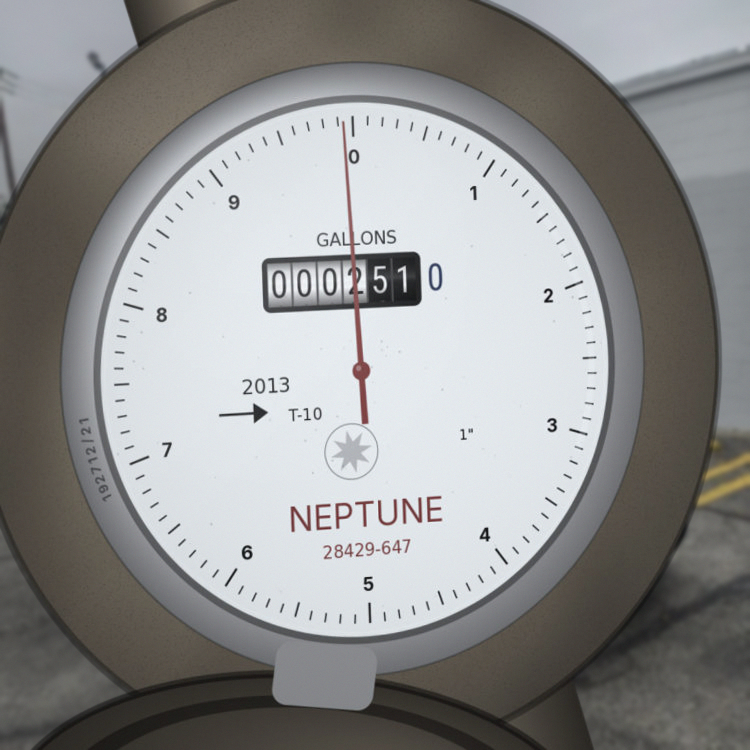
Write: **2509.9** gal
